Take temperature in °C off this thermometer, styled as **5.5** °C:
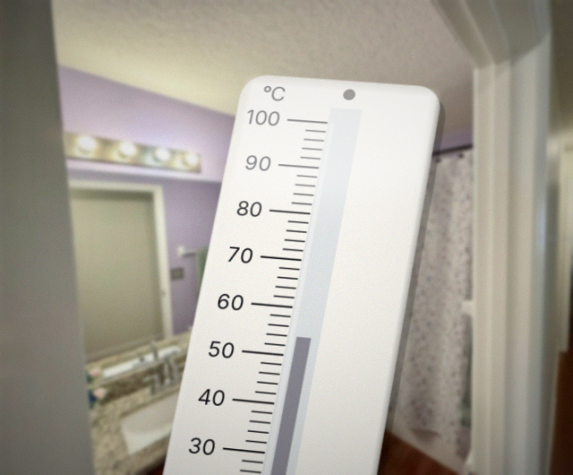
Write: **54** °C
